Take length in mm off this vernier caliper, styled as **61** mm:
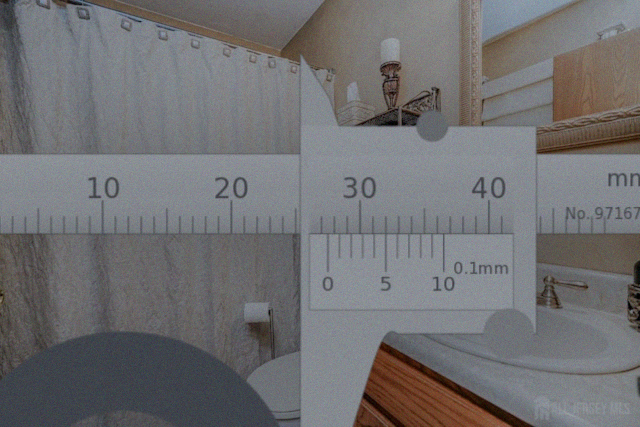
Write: **27.5** mm
